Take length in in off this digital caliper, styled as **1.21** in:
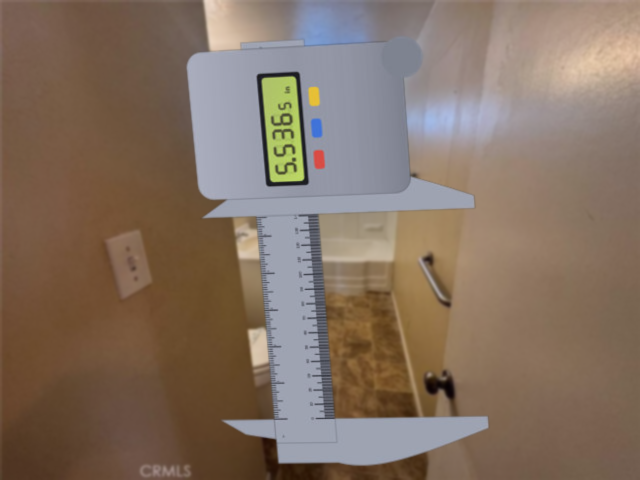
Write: **5.5365** in
